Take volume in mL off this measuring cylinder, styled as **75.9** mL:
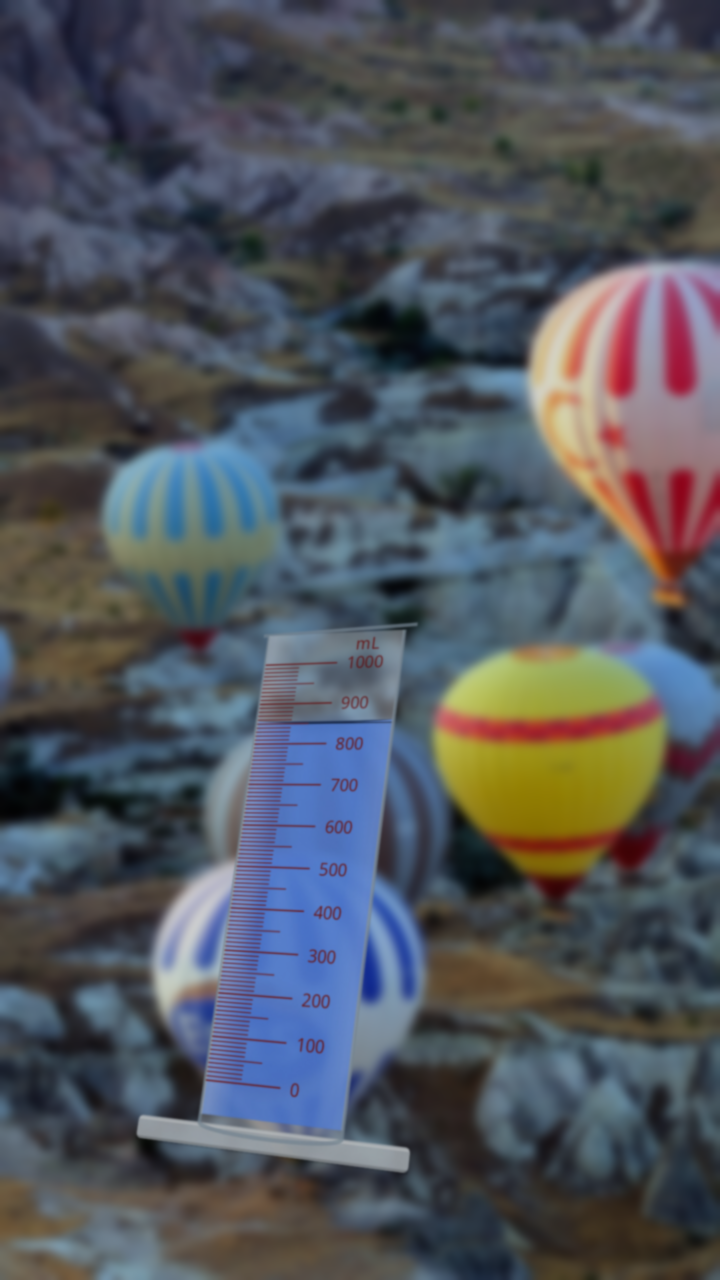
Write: **850** mL
